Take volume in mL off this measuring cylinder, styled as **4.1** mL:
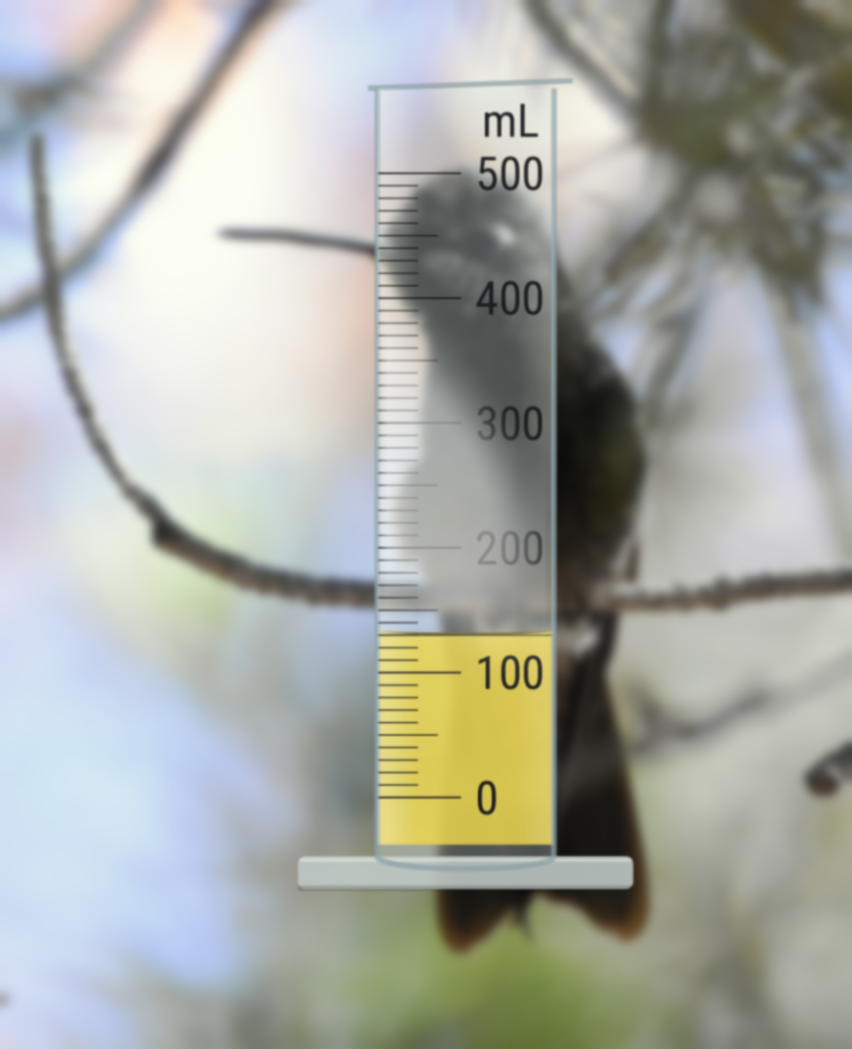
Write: **130** mL
